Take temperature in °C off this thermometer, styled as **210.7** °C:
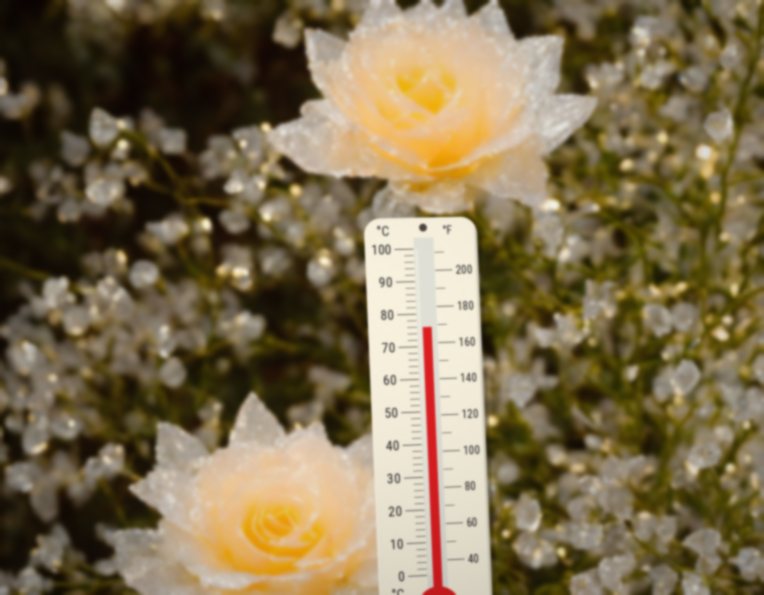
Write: **76** °C
